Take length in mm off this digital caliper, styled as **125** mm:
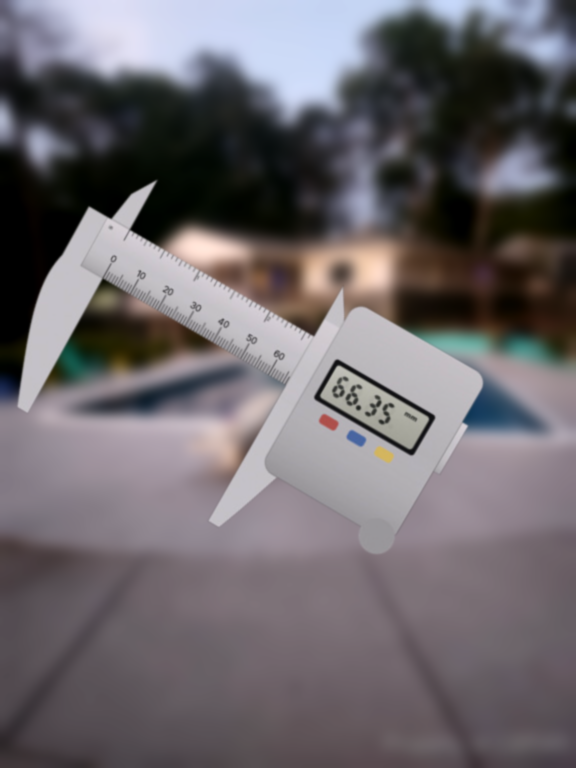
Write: **66.35** mm
